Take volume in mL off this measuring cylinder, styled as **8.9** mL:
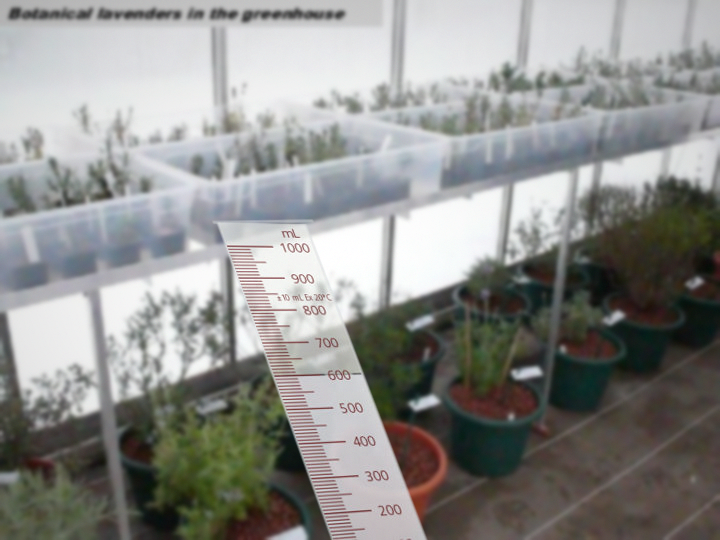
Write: **600** mL
